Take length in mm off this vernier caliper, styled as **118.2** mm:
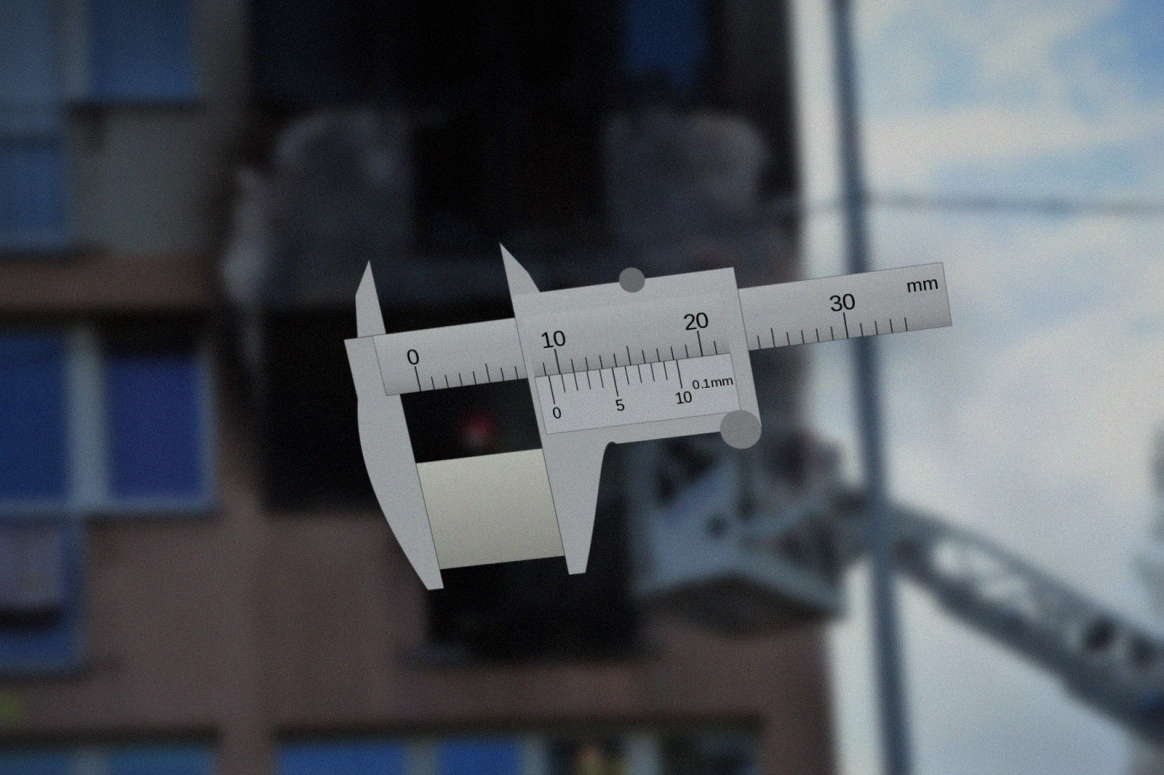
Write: **9.2** mm
